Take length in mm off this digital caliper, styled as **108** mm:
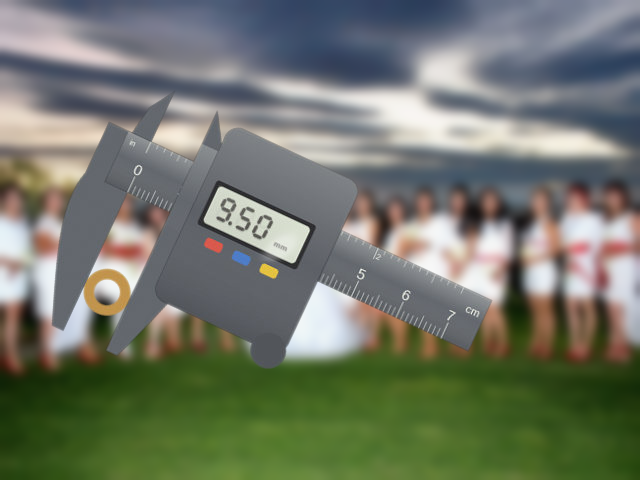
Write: **9.50** mm
